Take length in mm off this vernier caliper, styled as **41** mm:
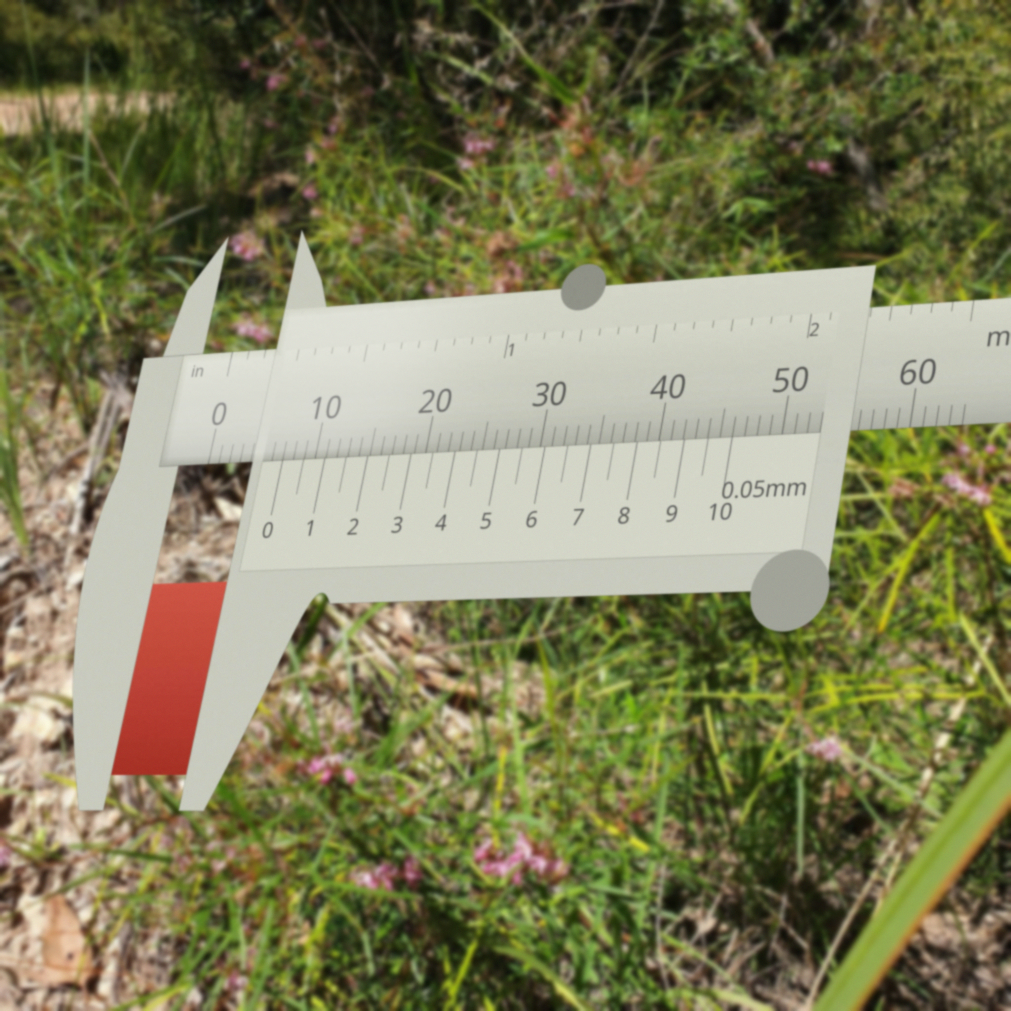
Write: **7.0** mm
